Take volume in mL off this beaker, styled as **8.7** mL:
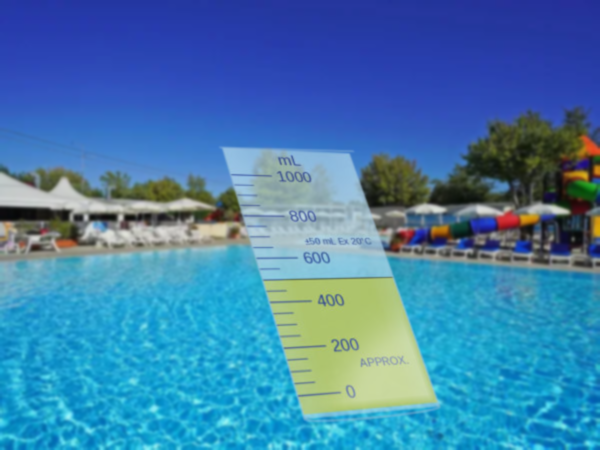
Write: **500** mL
